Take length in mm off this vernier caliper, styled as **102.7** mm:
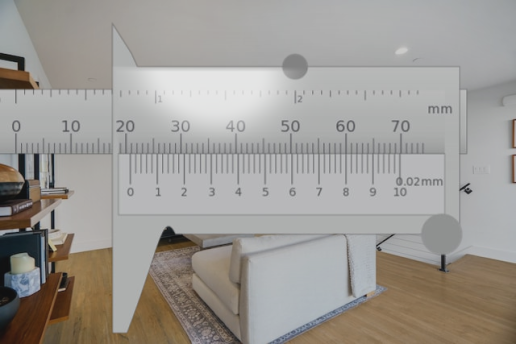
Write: **20.8** mm
